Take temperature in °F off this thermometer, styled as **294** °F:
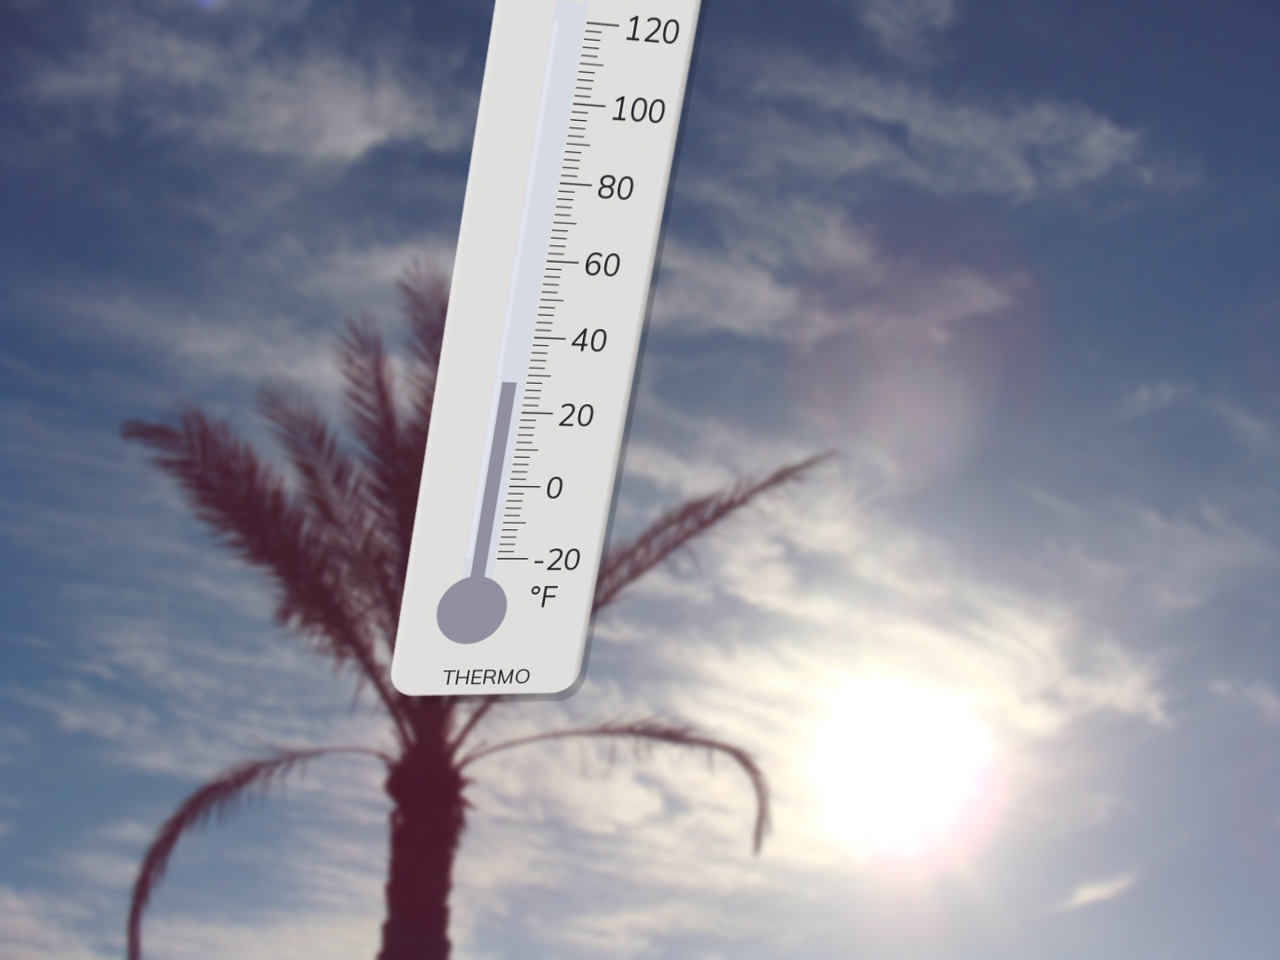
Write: **28** °F
